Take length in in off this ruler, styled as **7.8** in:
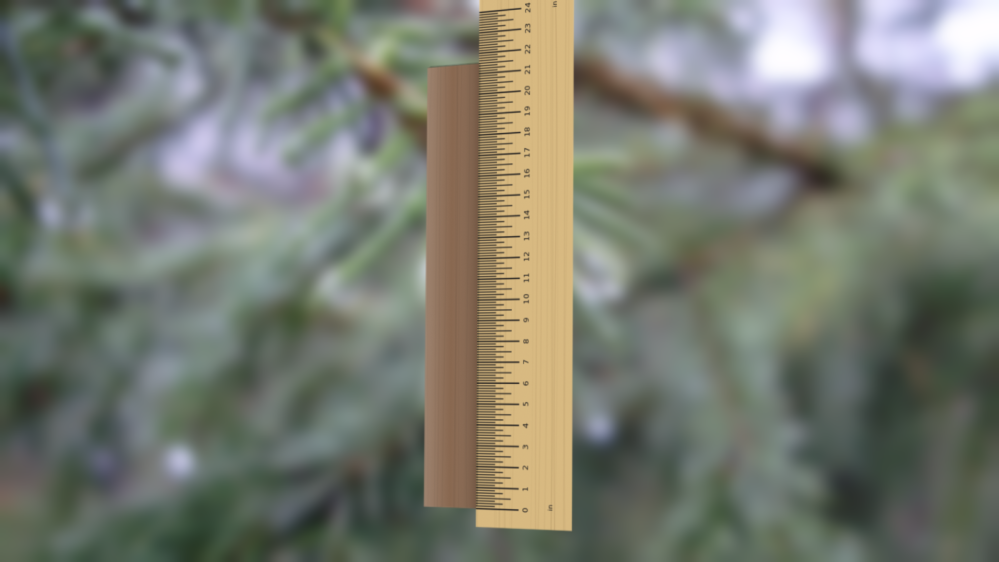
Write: **21.5** in
